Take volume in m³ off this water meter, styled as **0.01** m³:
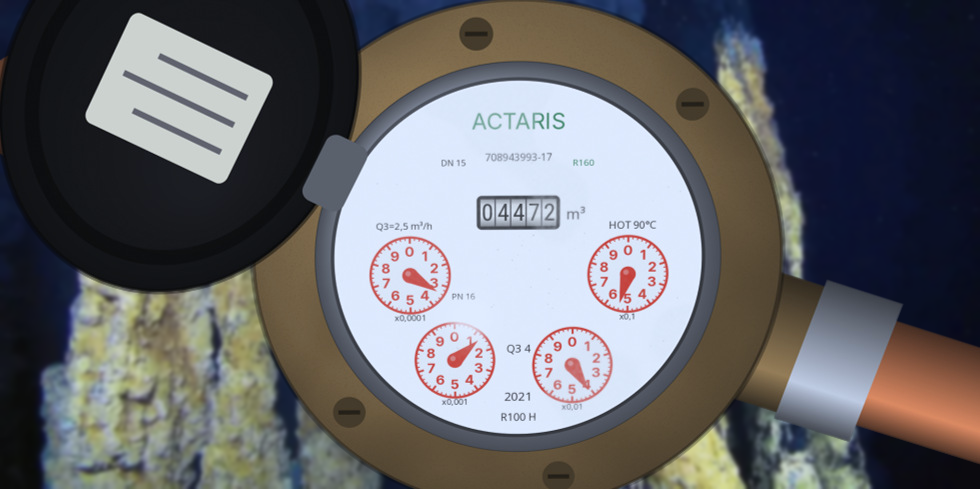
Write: **4472.5413** m³
